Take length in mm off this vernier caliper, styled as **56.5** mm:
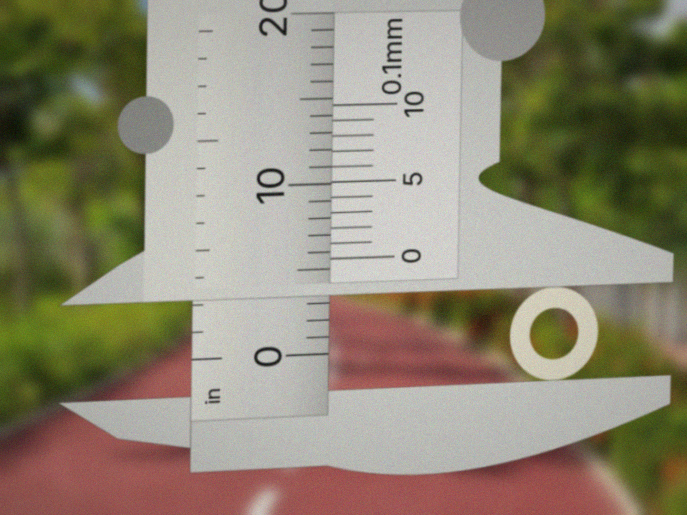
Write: **5.6** mm
